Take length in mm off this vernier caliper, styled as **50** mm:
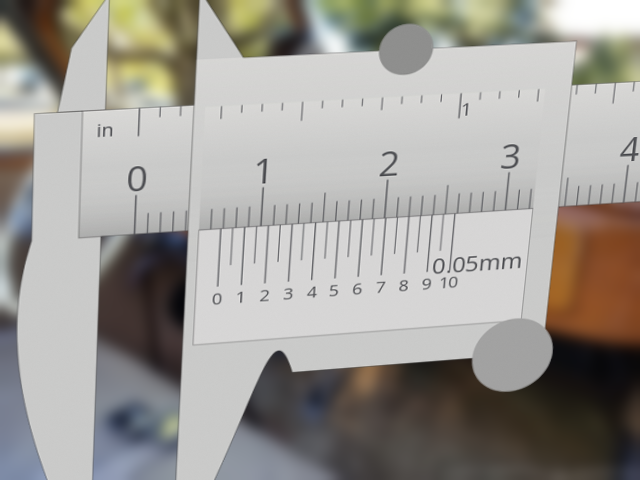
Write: **6.8** mm
